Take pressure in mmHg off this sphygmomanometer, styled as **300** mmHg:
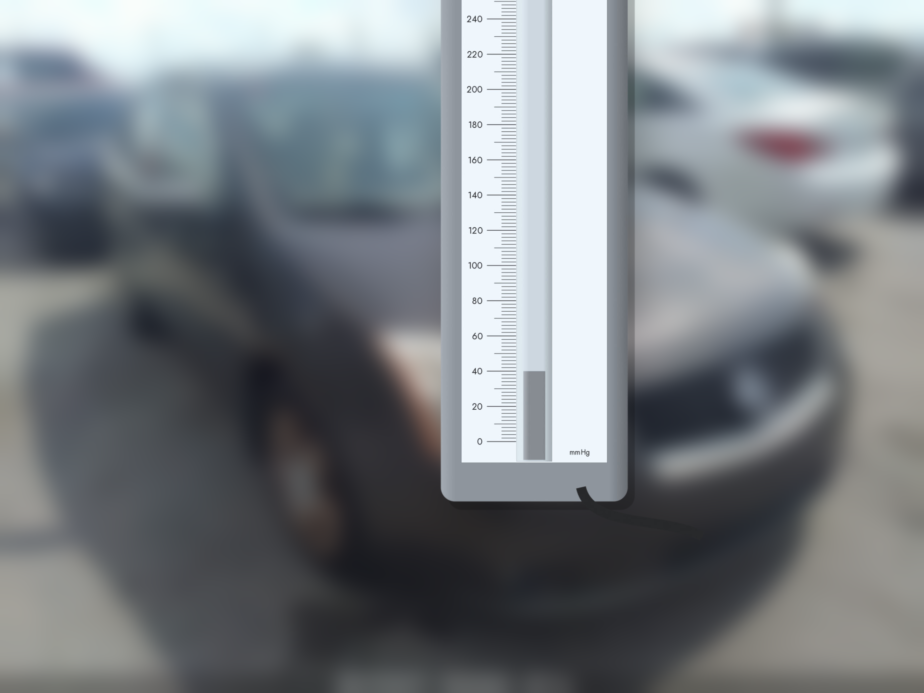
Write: **40** mmHg
